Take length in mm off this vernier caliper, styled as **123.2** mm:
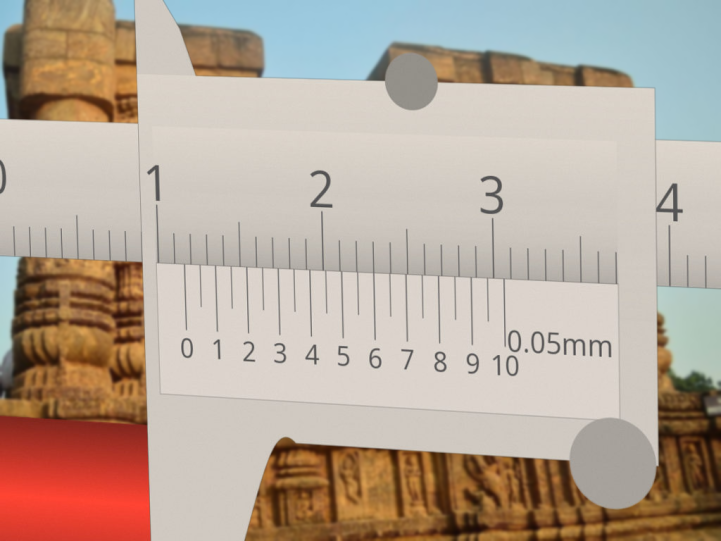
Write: **11.6** mm
